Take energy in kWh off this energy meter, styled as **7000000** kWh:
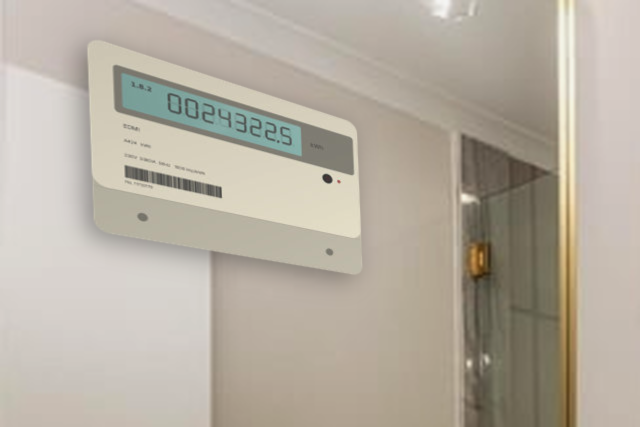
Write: **24322.5** kWh
